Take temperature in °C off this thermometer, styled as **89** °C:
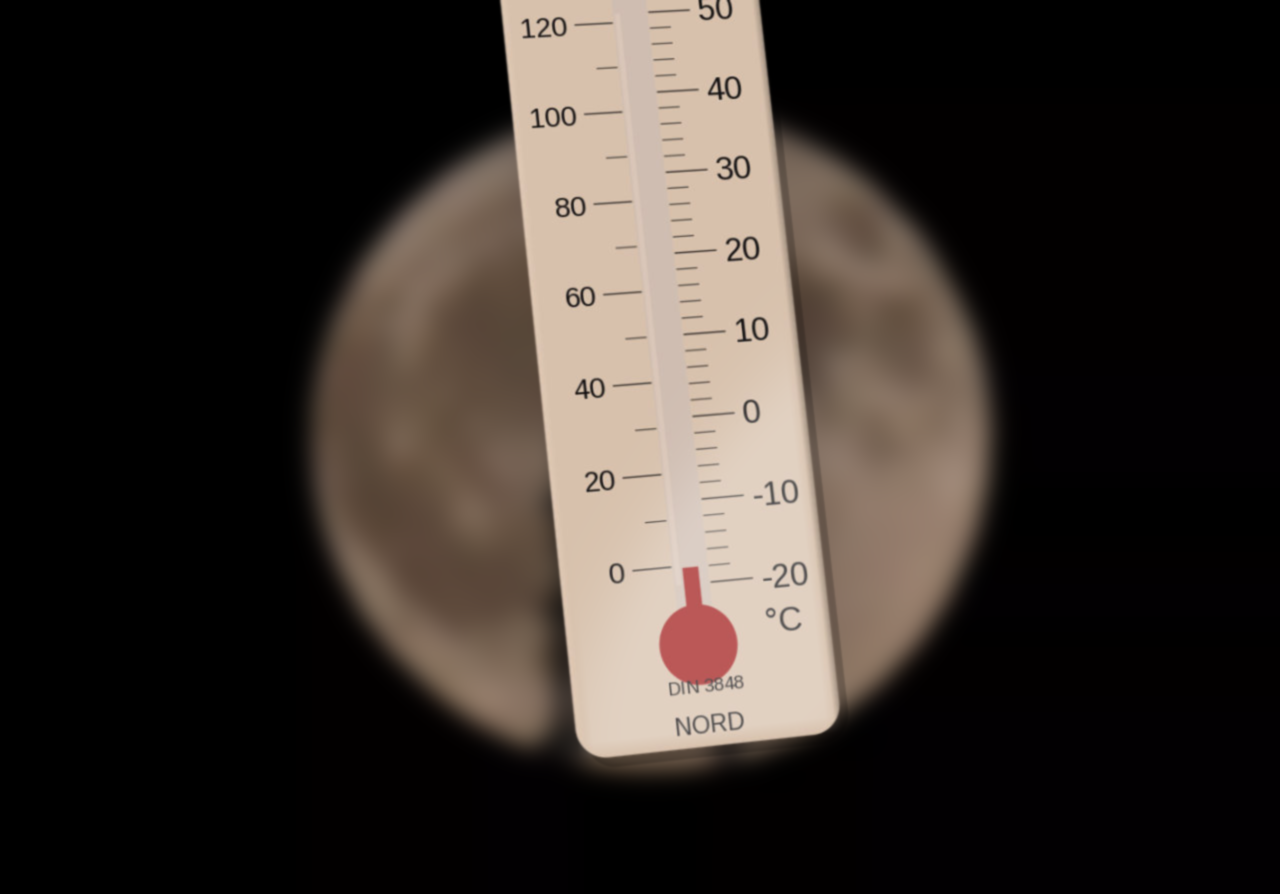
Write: **-18** °C
